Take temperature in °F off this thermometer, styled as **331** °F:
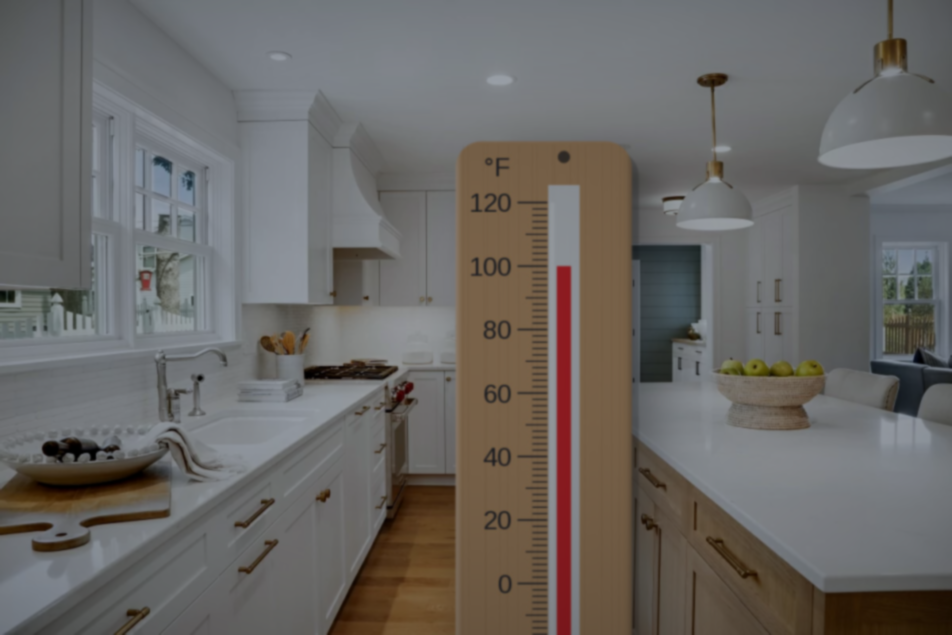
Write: **100** °F
